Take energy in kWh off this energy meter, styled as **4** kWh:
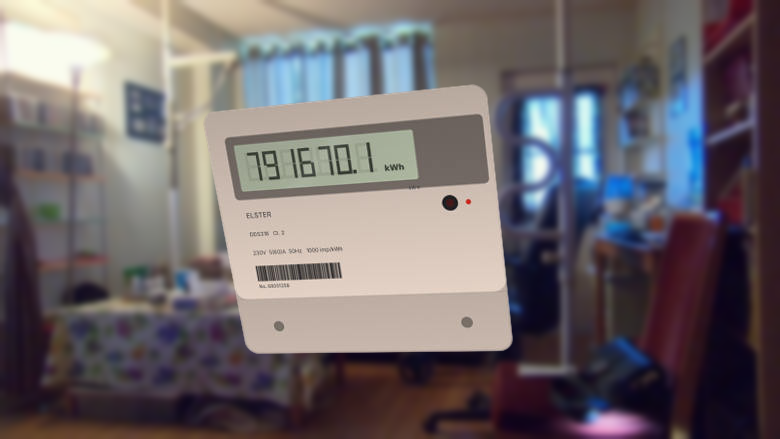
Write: **791670.1** kWh
